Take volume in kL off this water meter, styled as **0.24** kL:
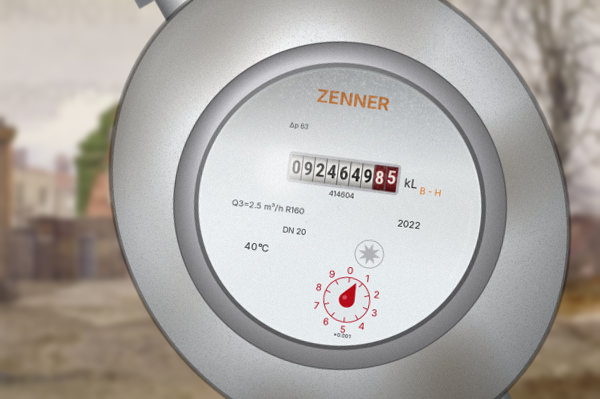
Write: **924649.850** kL
